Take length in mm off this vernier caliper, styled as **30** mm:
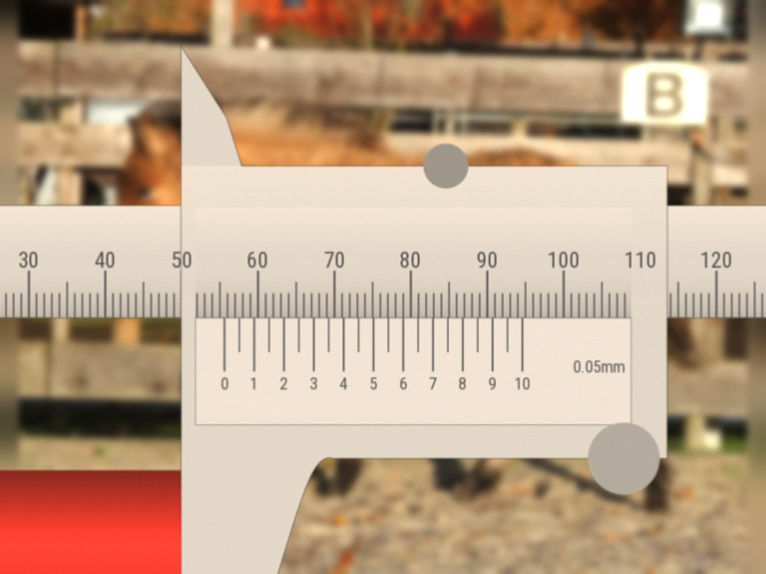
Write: **55.6** mm
